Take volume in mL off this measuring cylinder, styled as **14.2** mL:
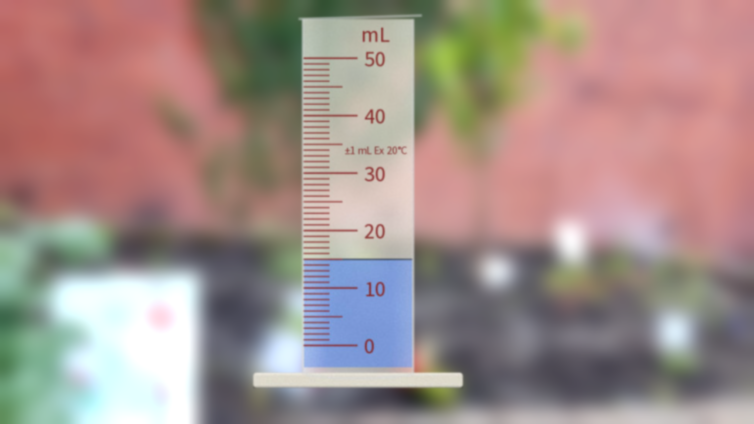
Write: **15** mL
